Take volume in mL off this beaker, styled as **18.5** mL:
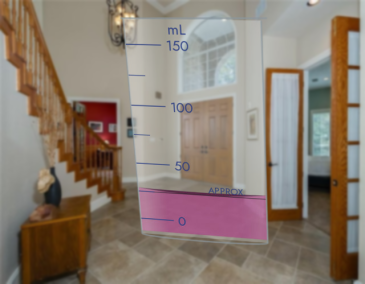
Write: **25** mL
